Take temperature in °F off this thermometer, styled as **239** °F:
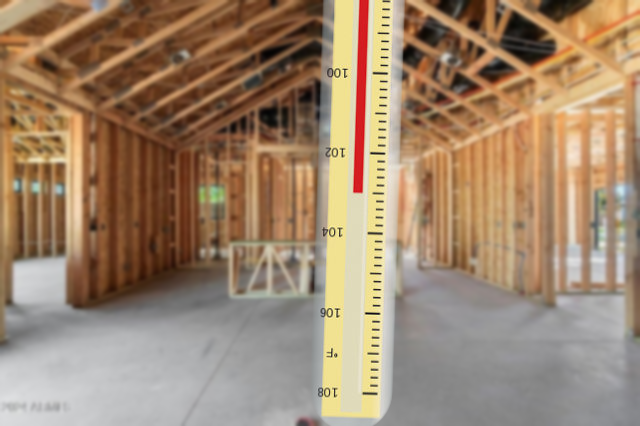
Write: **103** °F
